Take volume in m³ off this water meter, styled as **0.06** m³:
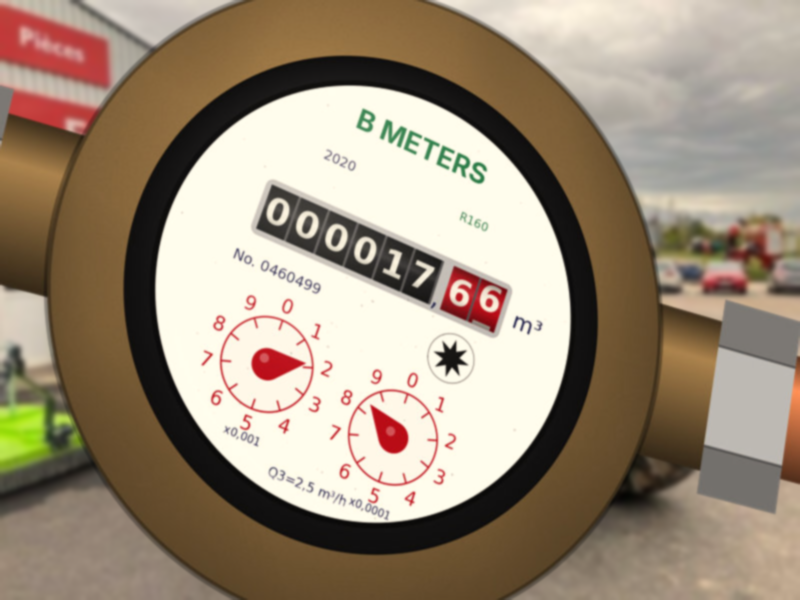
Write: **17.6618** m³
